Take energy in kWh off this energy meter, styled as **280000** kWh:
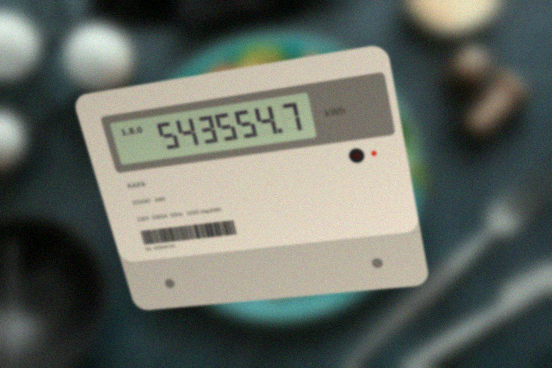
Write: **543554.7** kWh
